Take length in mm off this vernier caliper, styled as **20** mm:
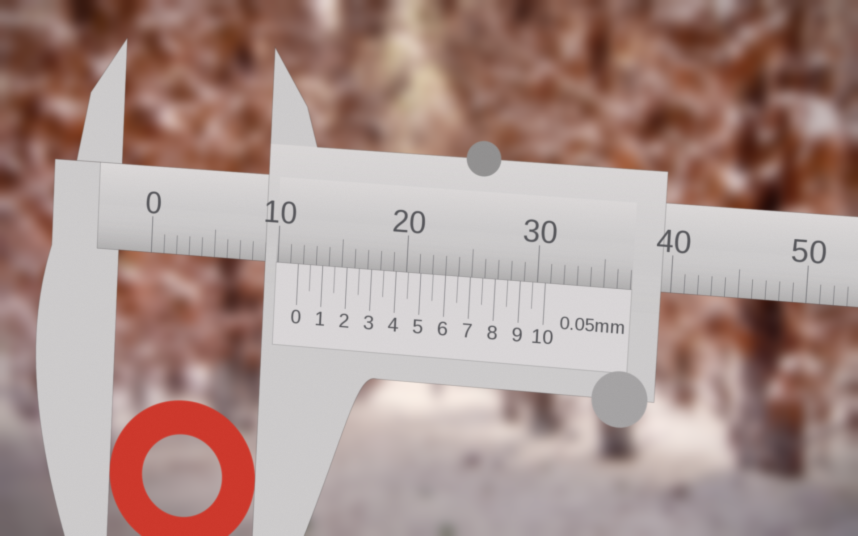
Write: **11.6** mm
